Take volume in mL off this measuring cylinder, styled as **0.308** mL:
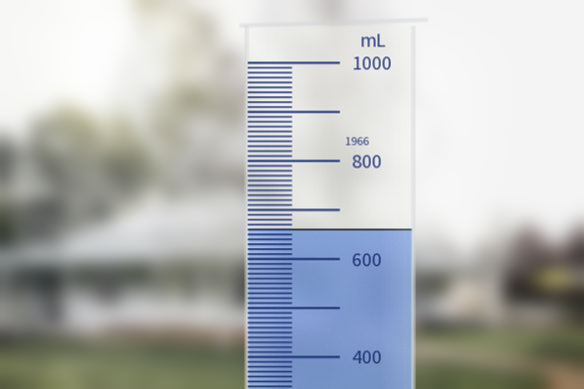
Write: **660** mL
